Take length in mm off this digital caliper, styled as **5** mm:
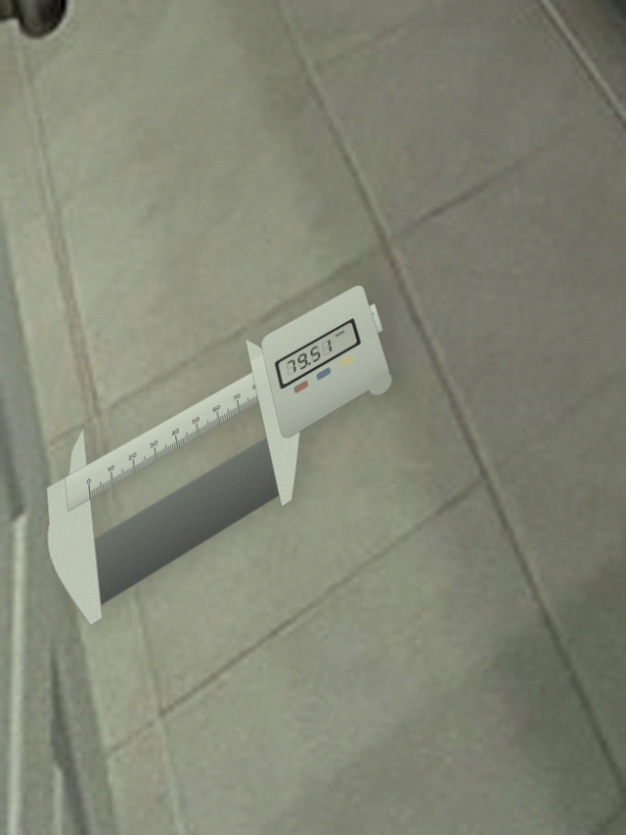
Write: **79.51** mm
